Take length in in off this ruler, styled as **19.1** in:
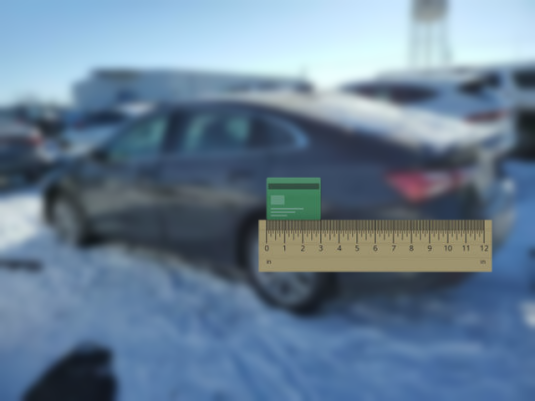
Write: **3** in
